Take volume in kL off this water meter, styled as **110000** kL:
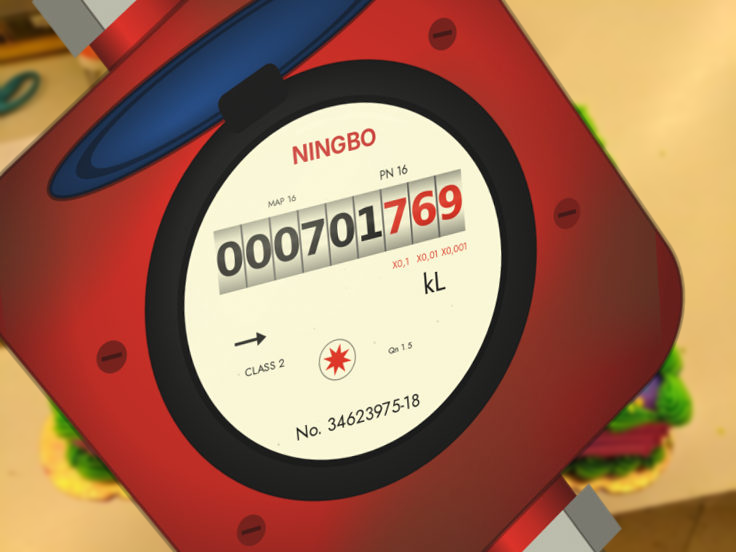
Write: **701.769** kL
